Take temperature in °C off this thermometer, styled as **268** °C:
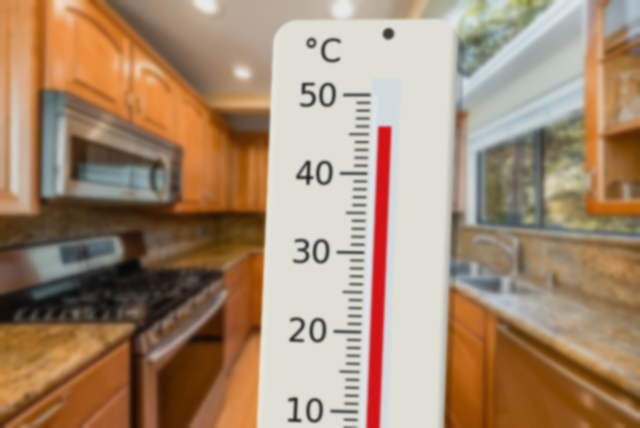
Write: **46** °C
